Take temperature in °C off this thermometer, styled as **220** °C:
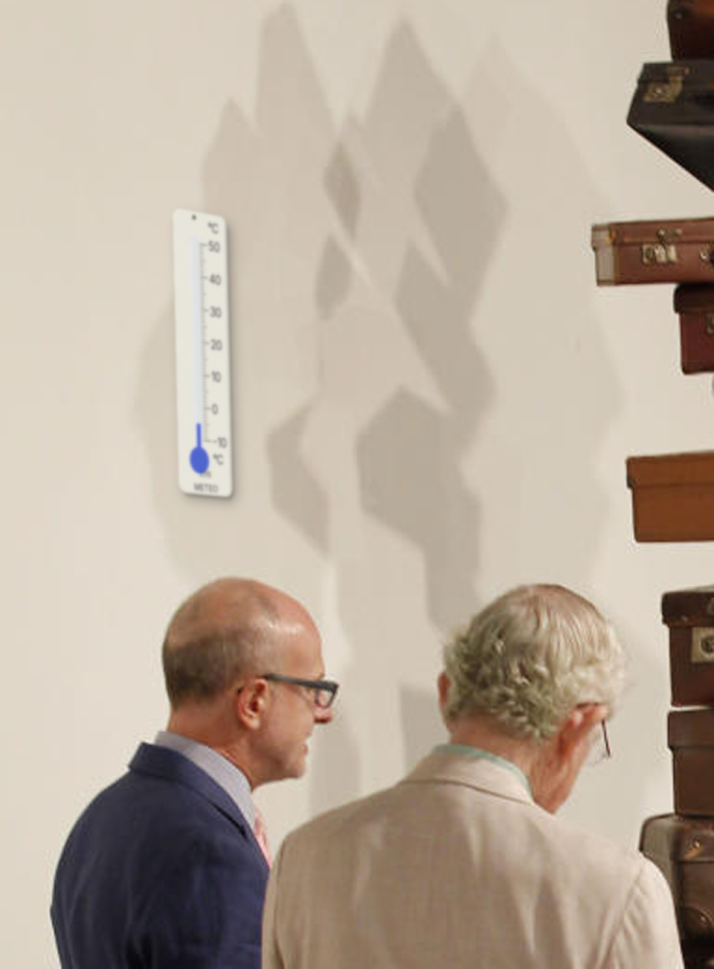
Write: **-5** °C
